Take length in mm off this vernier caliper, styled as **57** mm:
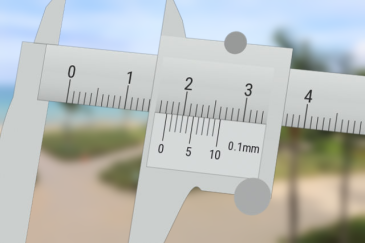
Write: **17.2** mm
